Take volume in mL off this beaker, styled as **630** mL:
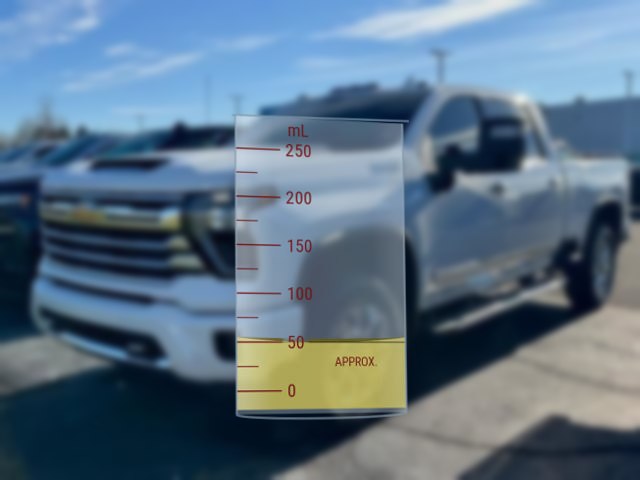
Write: **50** mL
